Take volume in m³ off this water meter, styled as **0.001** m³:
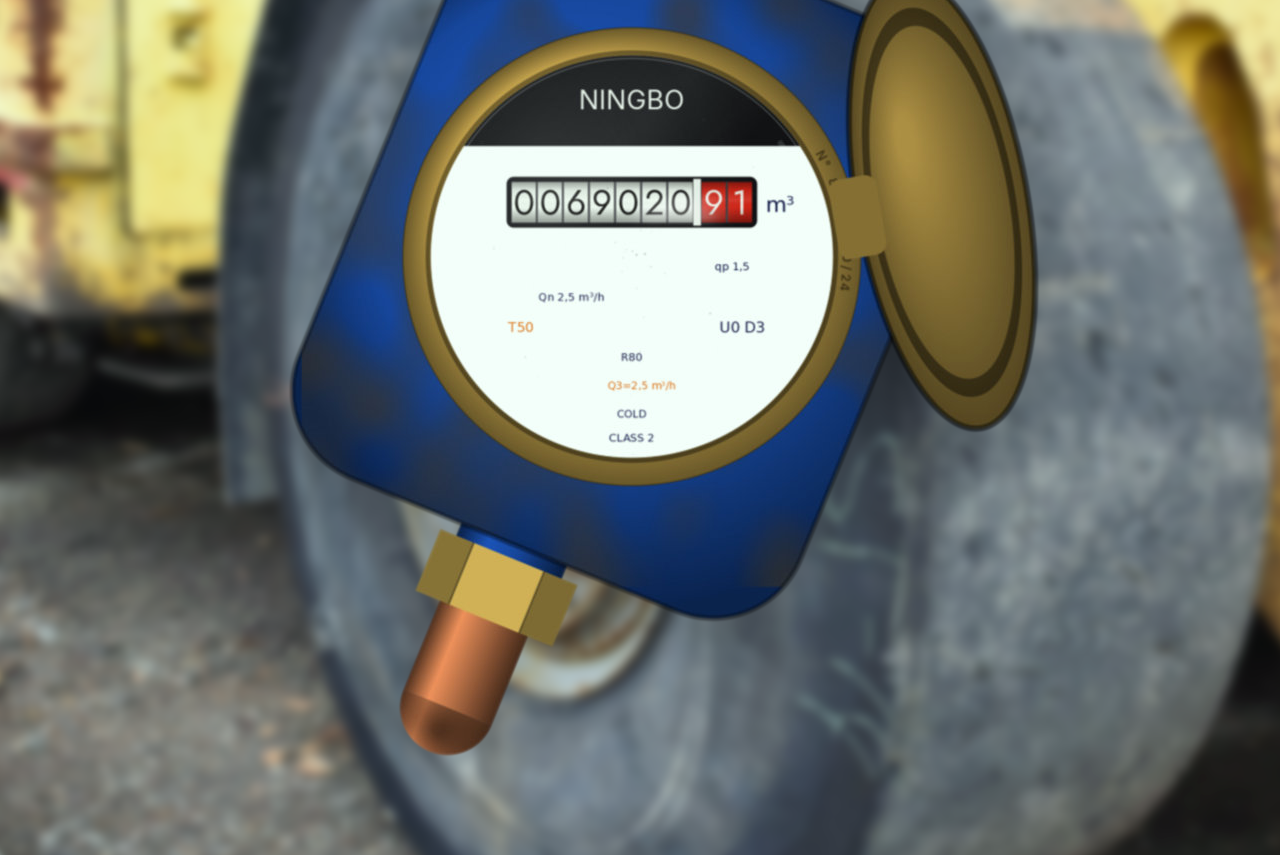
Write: **69020.91** m³
